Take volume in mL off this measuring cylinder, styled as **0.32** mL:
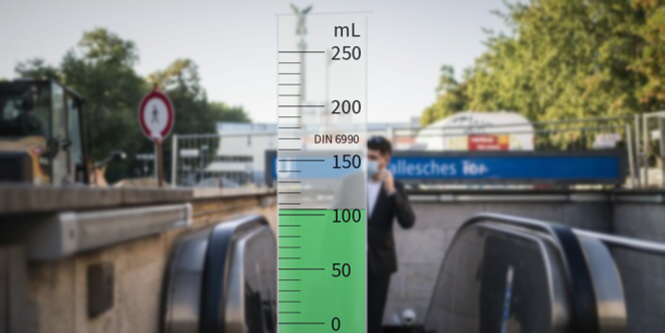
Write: **105** mL
